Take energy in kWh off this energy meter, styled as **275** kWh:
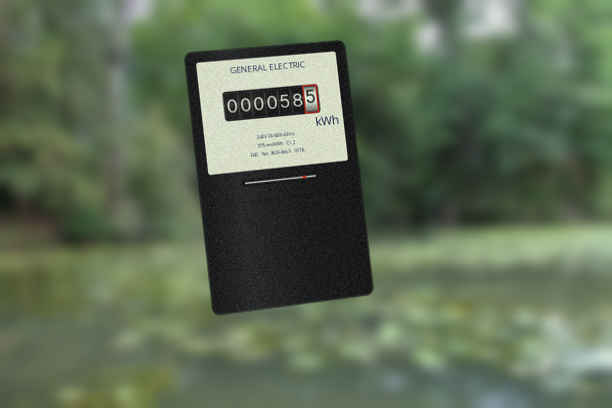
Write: **58.5** kWh
